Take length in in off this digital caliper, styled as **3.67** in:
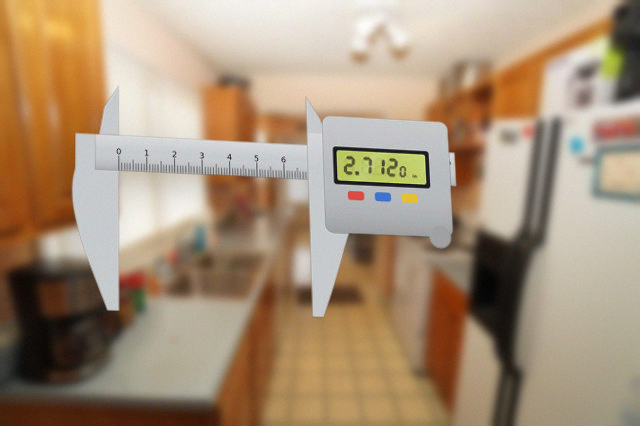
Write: **2.7120** in
